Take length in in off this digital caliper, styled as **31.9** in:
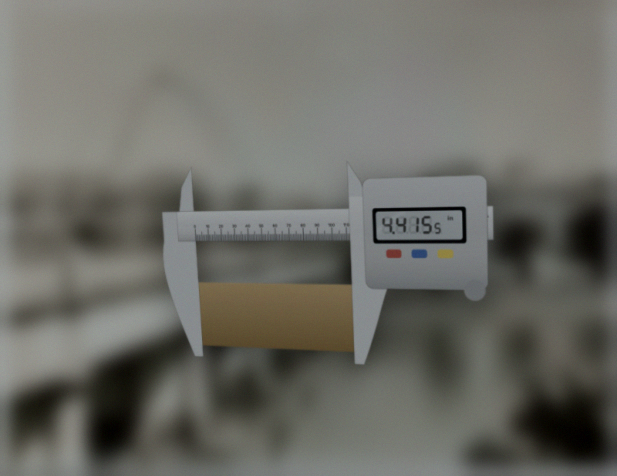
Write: **4.4155** in
